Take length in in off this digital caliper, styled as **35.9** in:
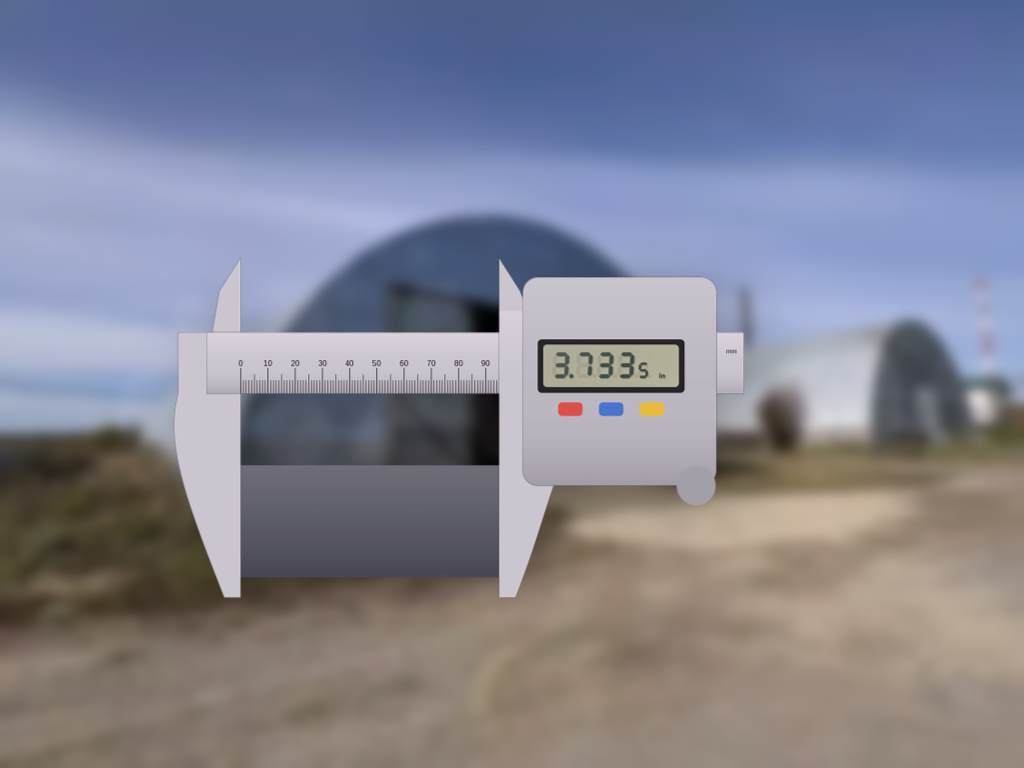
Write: **3.7335** in
